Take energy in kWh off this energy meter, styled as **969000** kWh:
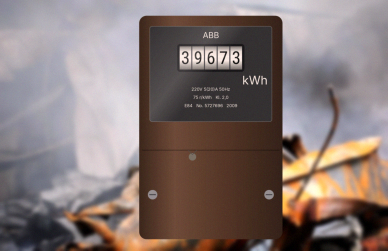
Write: **39673** kWh
